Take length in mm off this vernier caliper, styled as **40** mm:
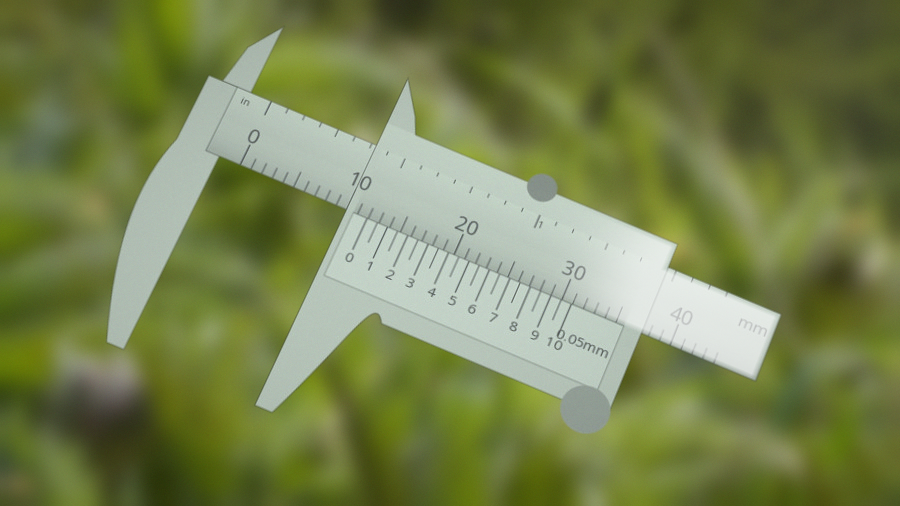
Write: **11.9** mm
